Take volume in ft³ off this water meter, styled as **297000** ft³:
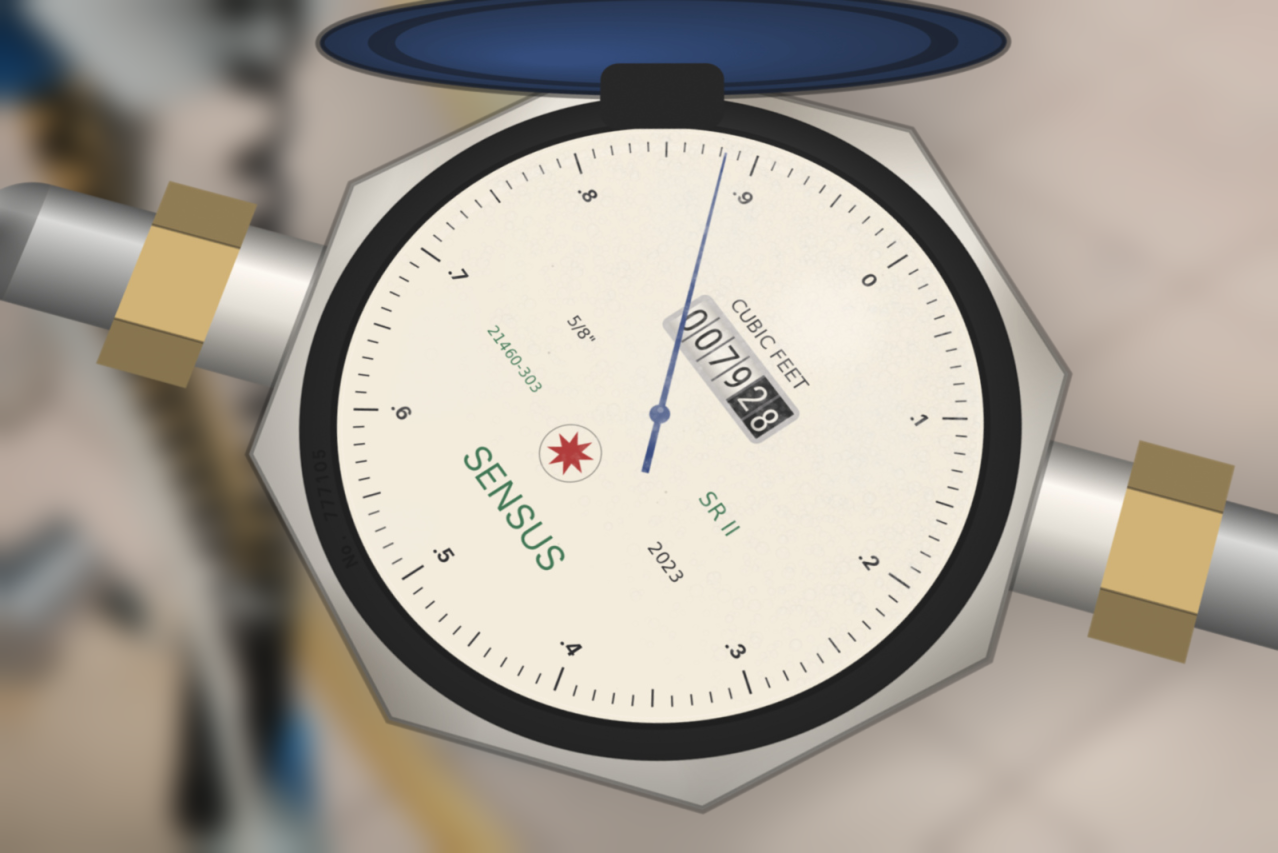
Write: **7927.88** ft³
